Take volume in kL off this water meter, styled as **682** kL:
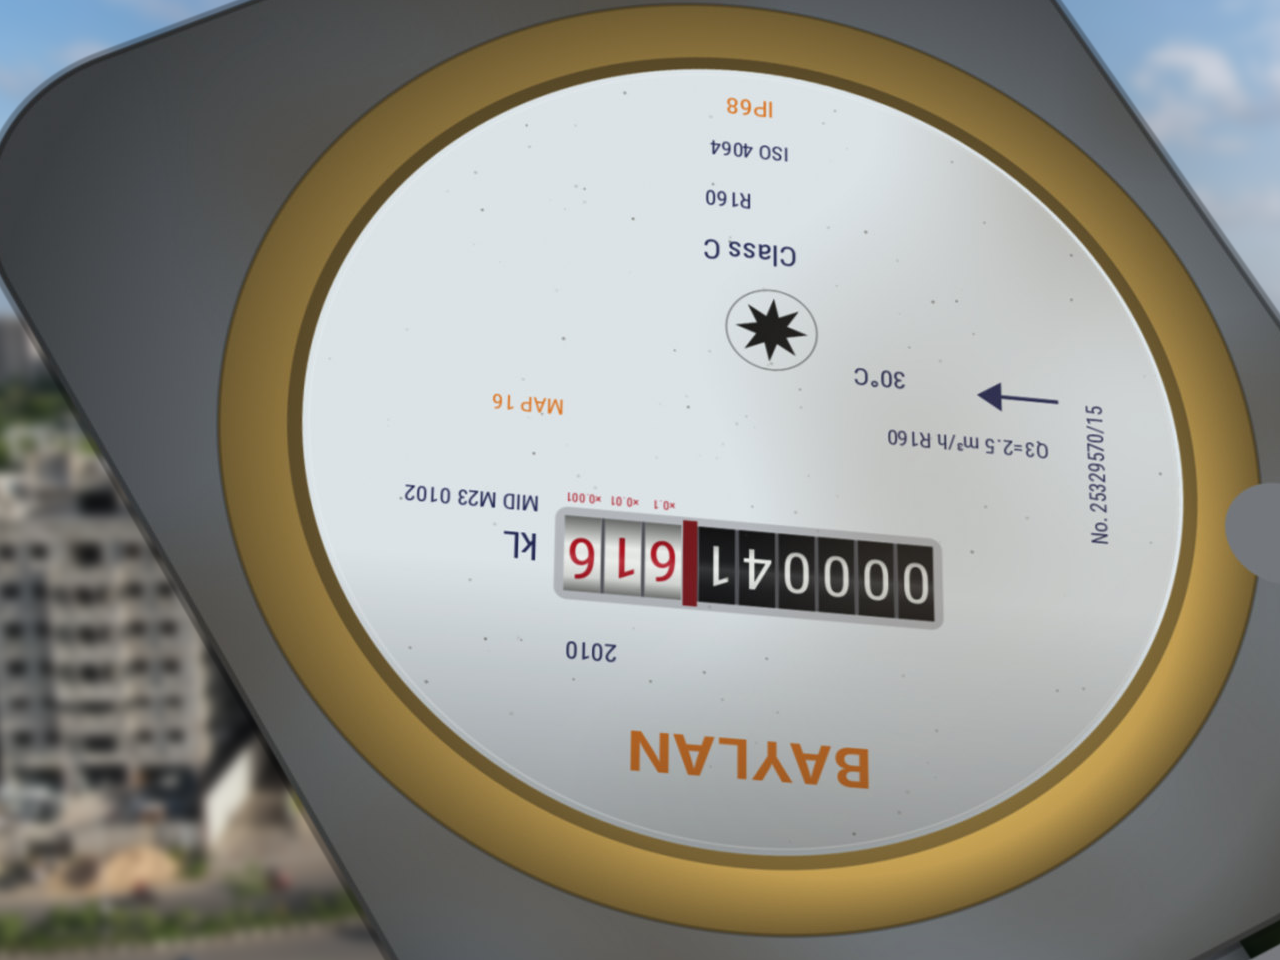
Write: **41.616** kL
